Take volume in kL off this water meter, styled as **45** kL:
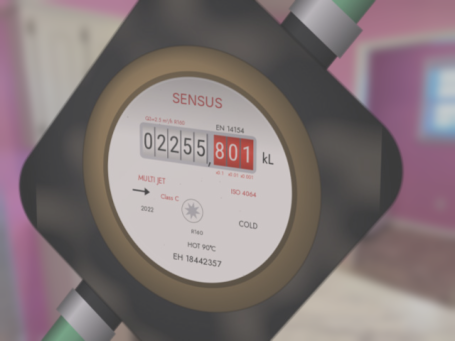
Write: **2255.801** kL
